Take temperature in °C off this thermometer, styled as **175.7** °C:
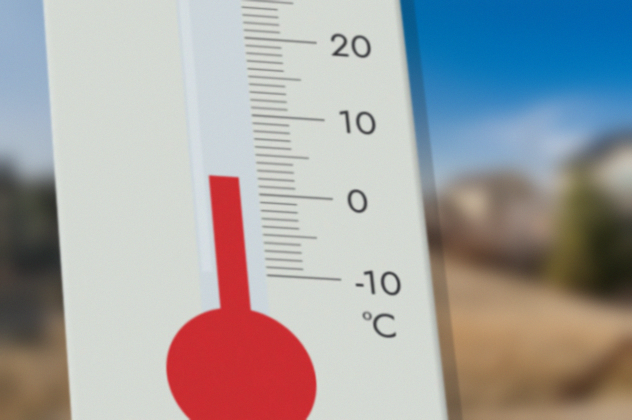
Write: **2** °C
